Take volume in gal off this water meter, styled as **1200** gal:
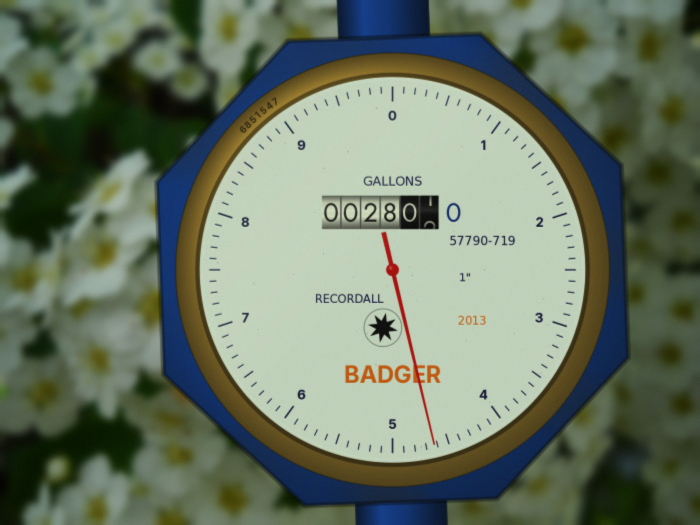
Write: **28014.6** gal
